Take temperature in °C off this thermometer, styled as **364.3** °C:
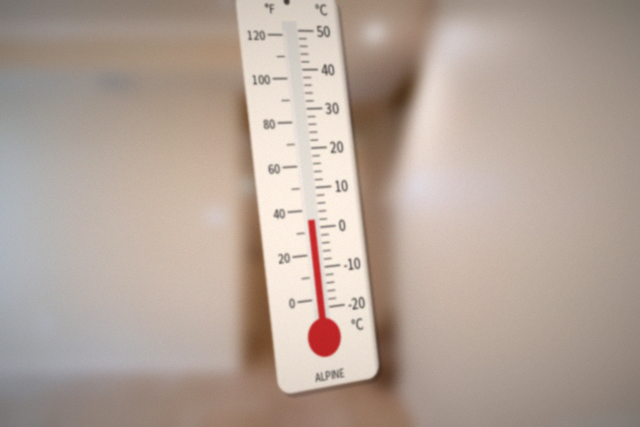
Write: **2** °C
